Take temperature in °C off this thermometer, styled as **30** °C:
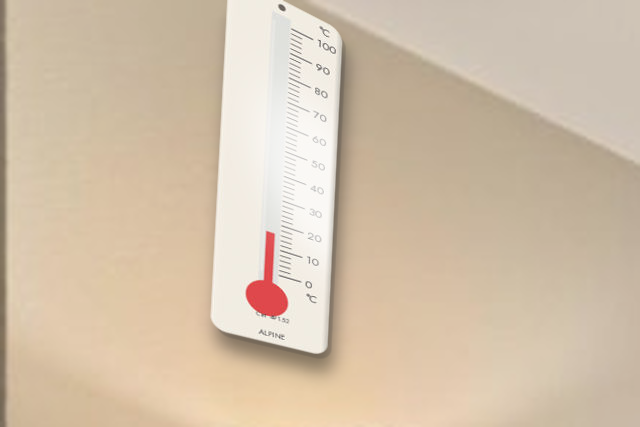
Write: **16** °C
